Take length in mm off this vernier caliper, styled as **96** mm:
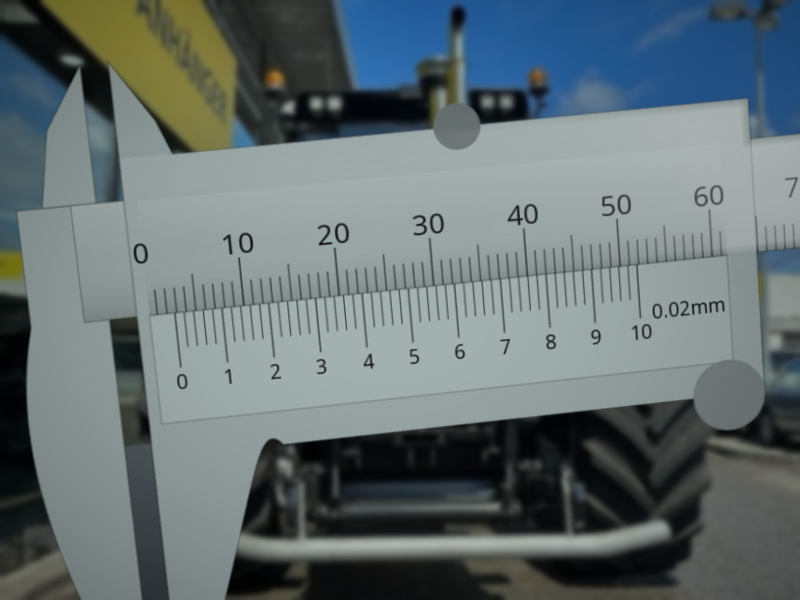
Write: **2.8** mm
